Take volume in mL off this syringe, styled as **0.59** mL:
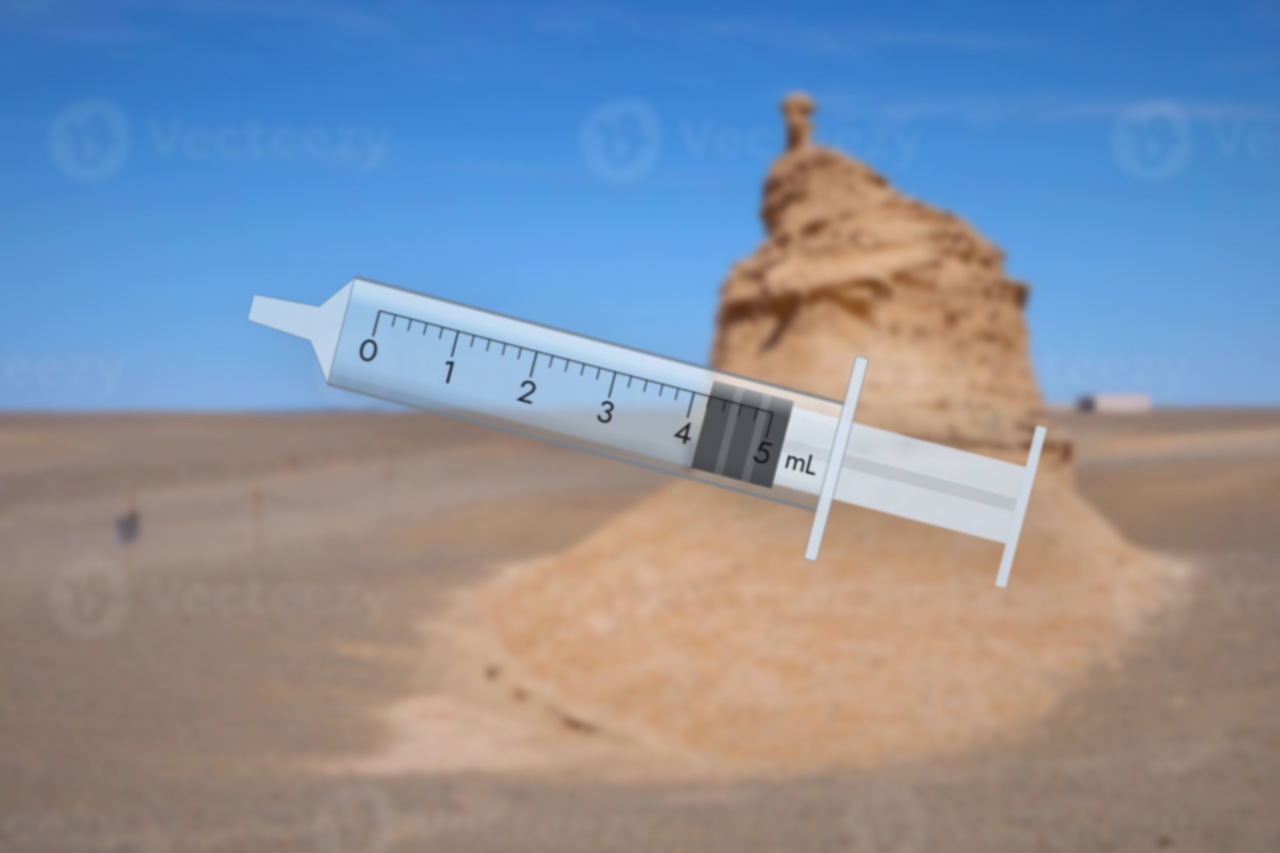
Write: **4.2** mL
